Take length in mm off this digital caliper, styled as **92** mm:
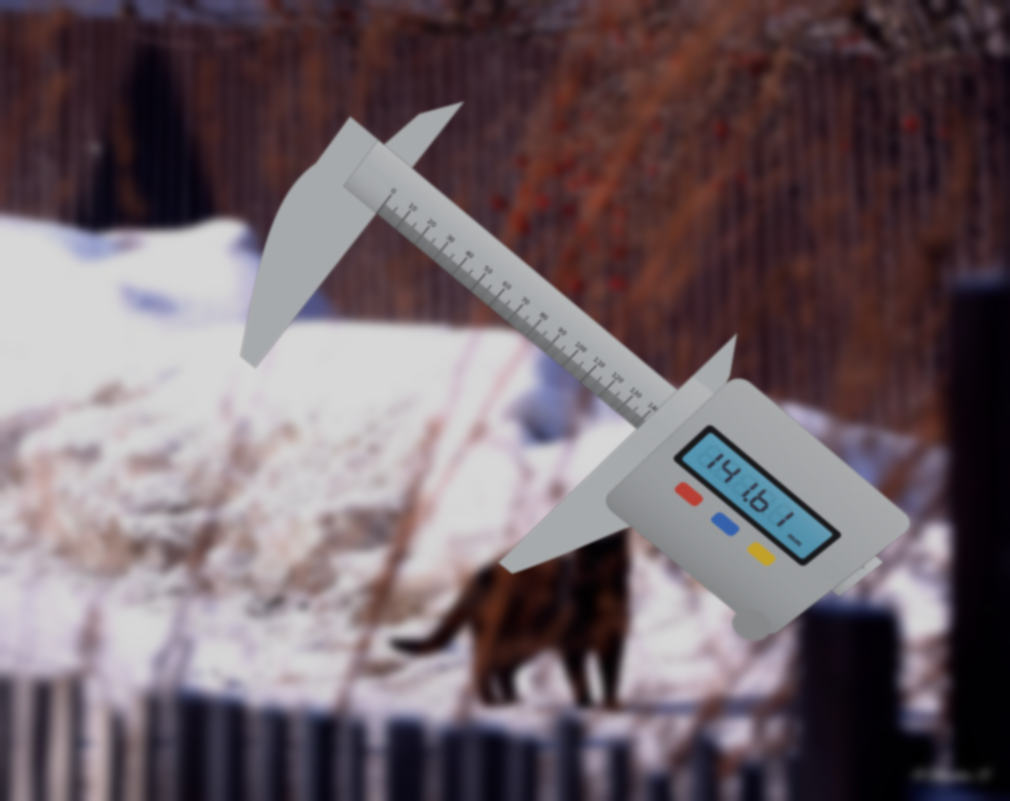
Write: **141.61** mm
